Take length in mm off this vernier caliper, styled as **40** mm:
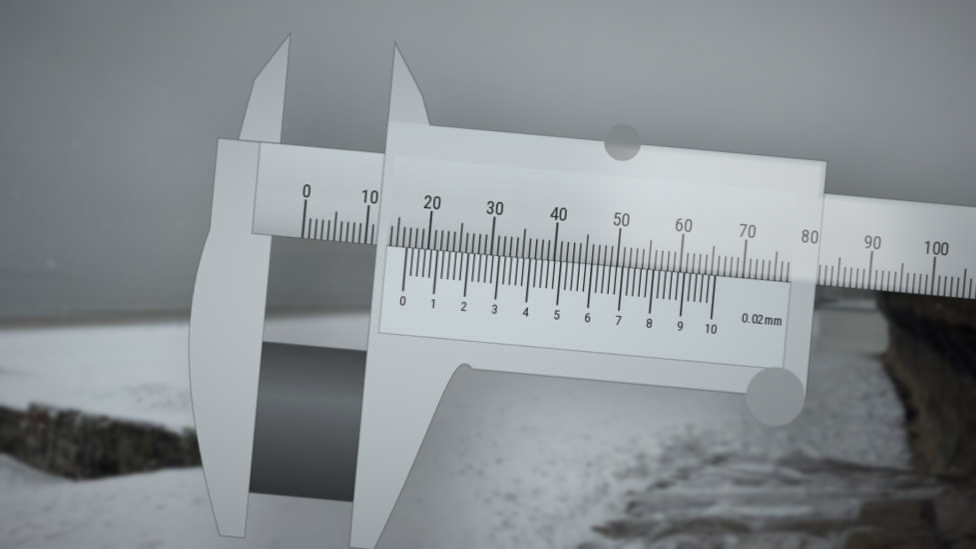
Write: **16.6** mm
